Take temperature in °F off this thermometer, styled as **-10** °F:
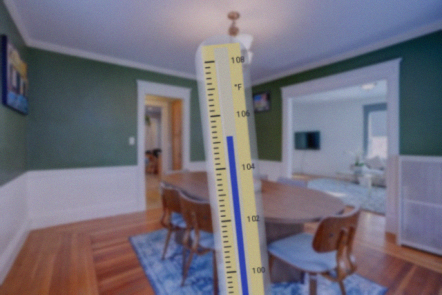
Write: **105.2** °F
